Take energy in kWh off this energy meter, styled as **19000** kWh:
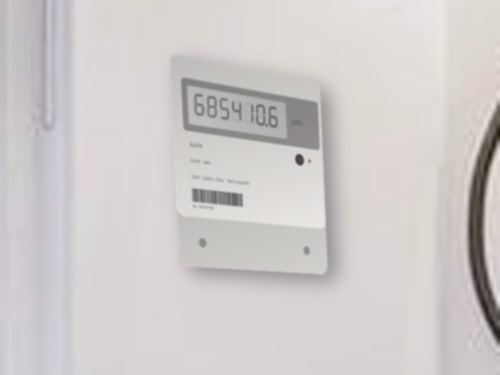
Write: **685410.6** kWh
